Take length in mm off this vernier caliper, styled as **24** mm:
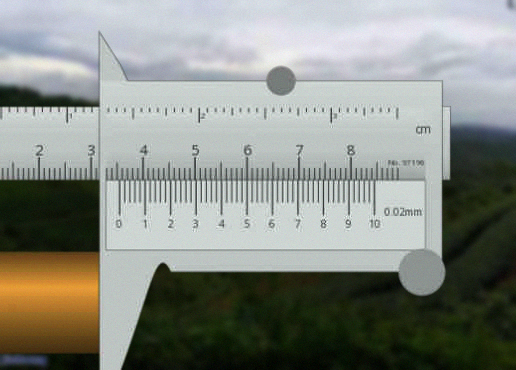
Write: **35.5** mm
